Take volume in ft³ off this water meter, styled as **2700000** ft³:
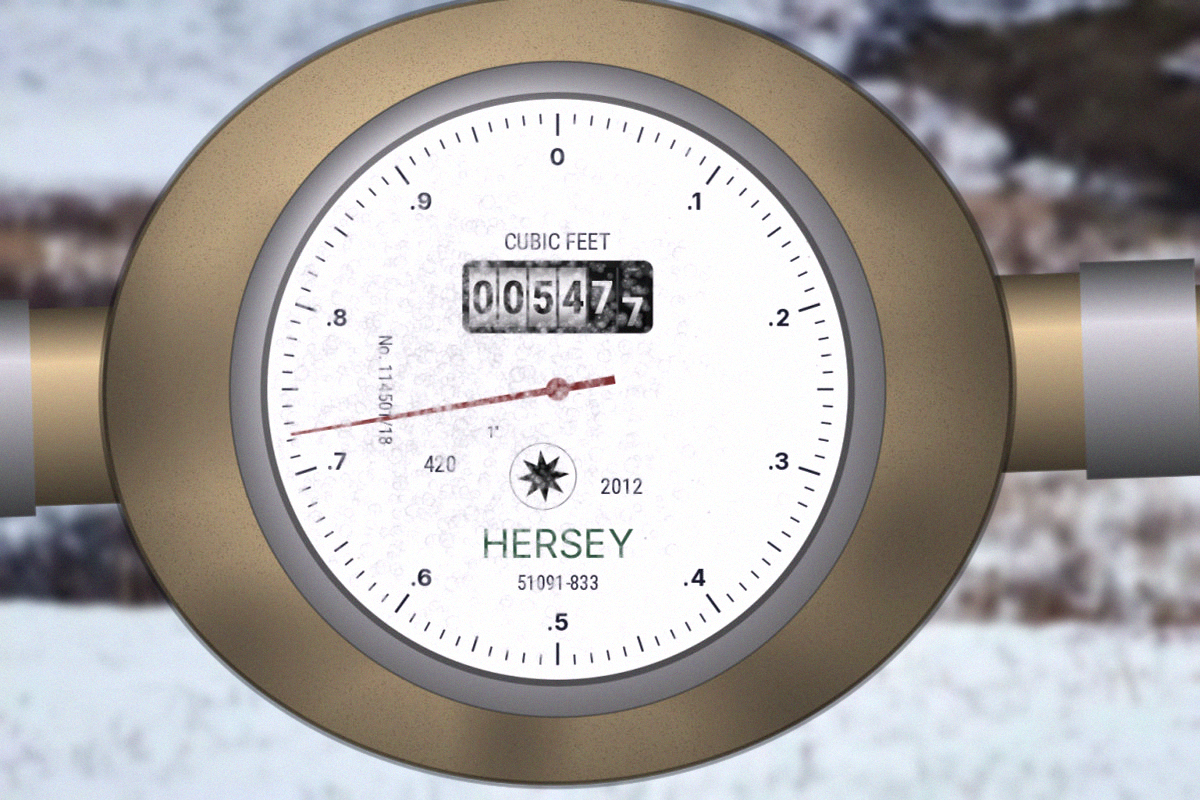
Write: **5476.72** ft³
